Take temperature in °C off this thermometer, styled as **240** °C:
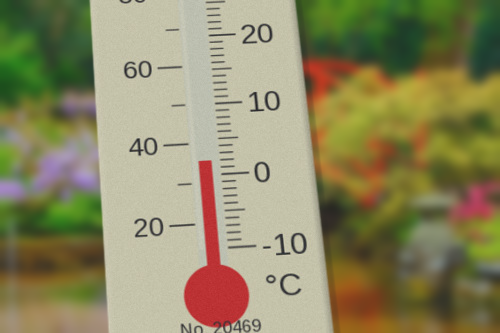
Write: **2** °C
